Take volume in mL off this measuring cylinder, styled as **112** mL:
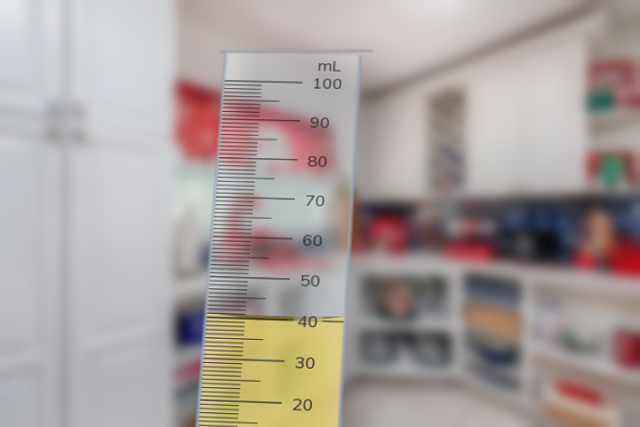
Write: **40** mL
